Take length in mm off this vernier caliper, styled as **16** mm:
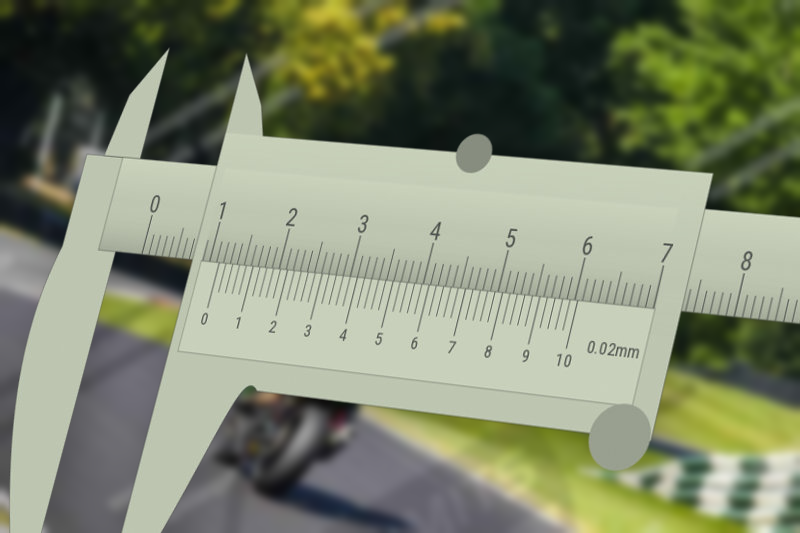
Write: **11.4** mm
